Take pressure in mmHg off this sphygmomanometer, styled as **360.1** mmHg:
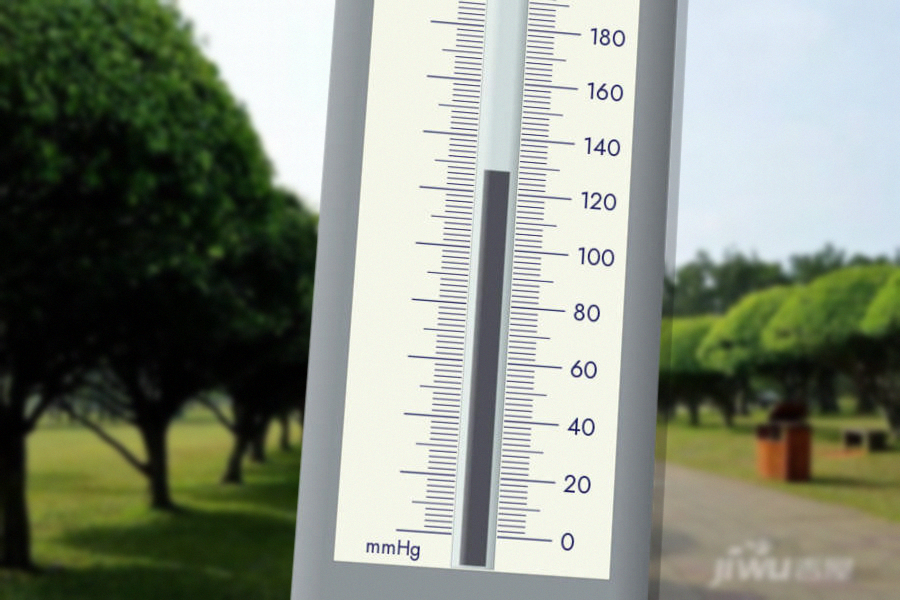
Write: **128** mmHg
